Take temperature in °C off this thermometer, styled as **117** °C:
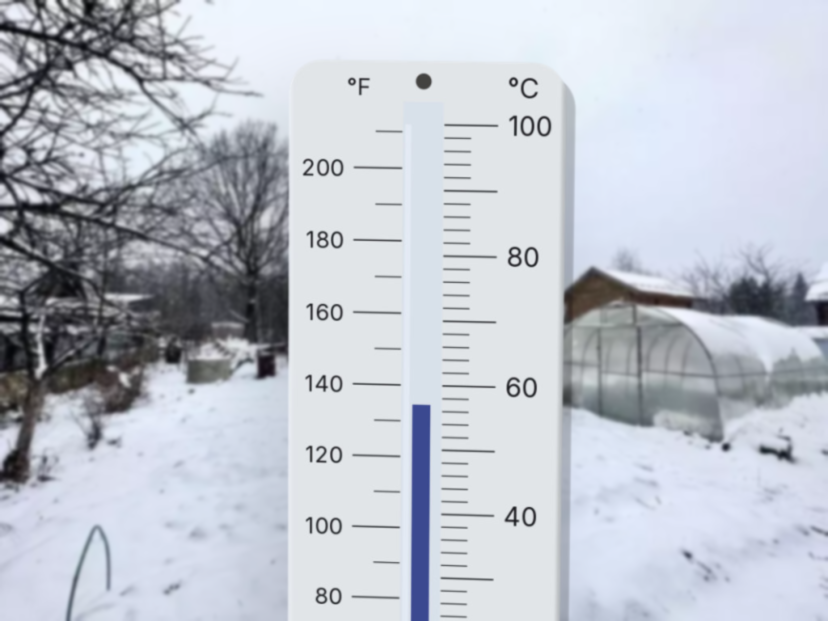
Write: **57** °C
